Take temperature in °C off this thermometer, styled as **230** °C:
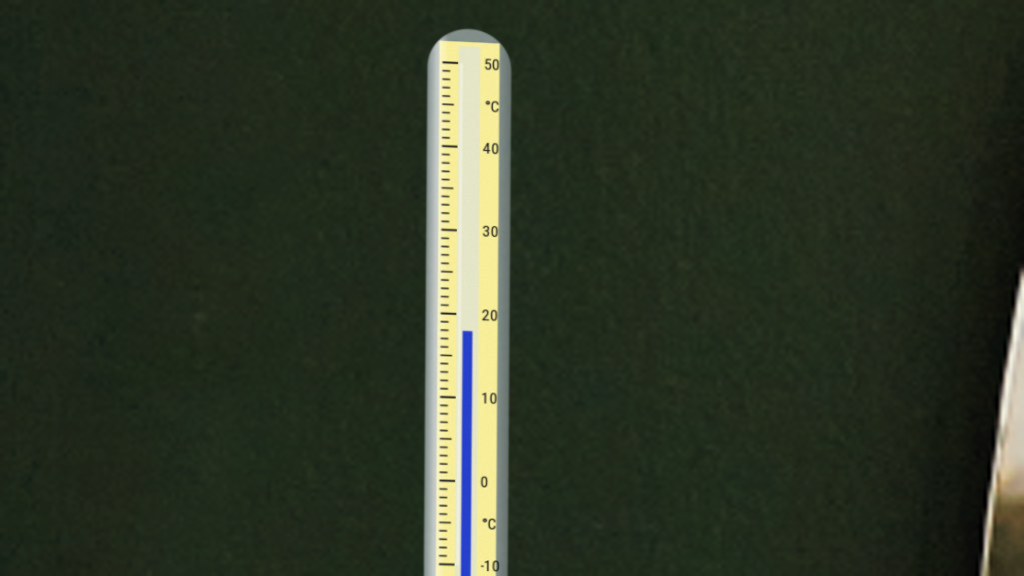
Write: **18** °C
